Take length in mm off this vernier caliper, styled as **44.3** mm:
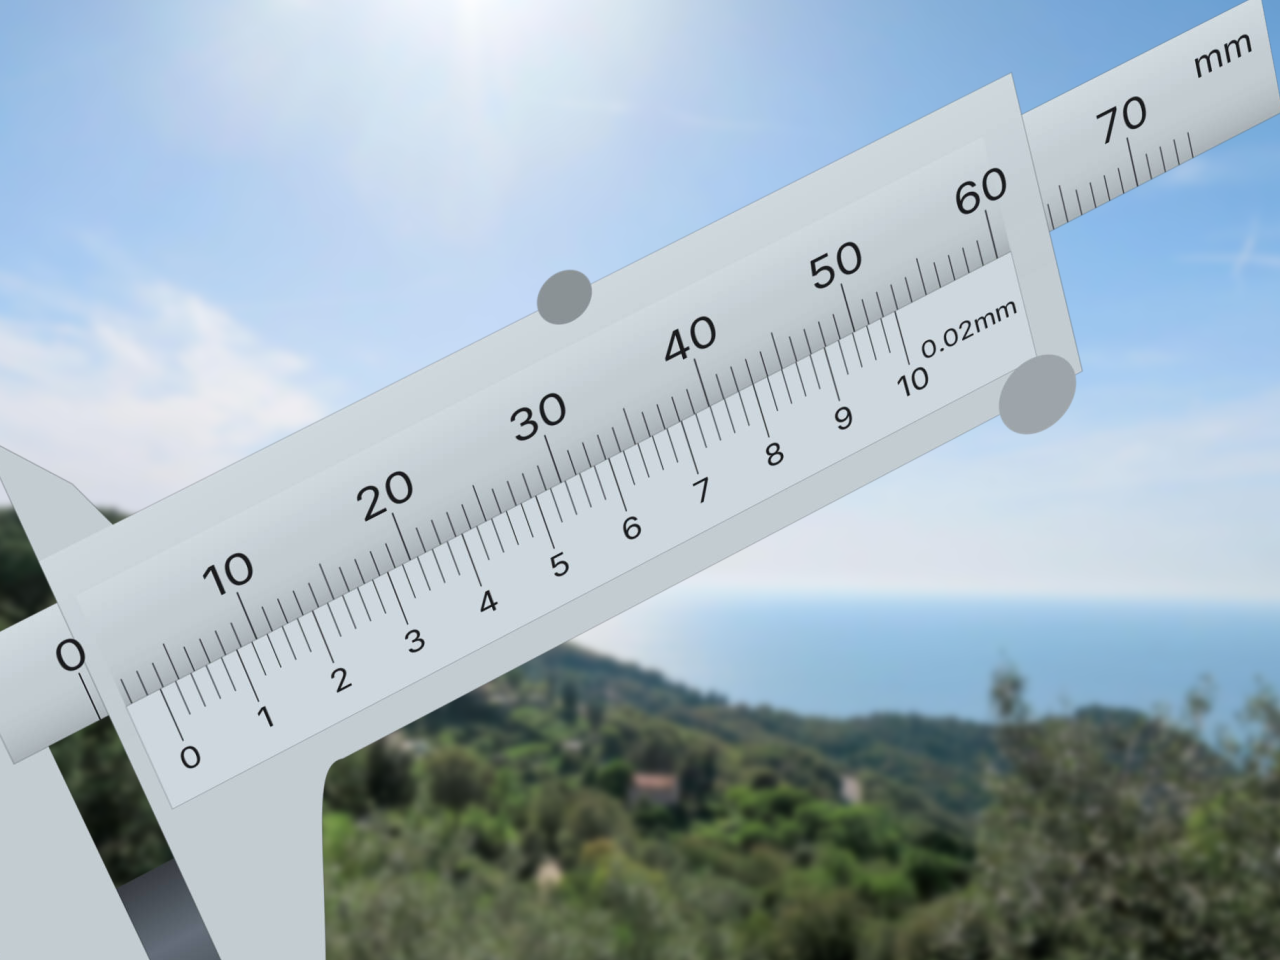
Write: **3.8** mm
